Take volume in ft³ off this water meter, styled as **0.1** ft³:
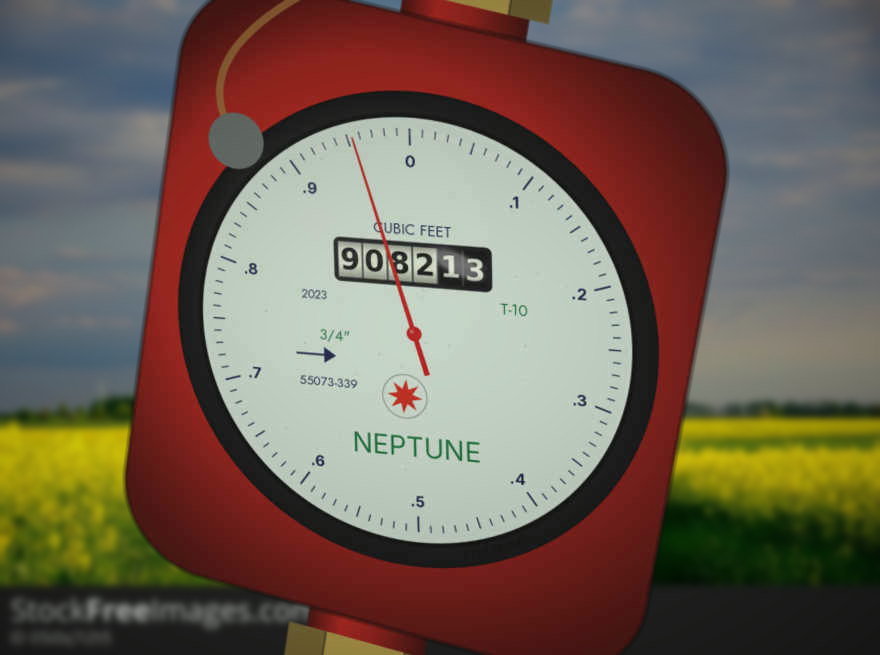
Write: **908212.95** ft³
